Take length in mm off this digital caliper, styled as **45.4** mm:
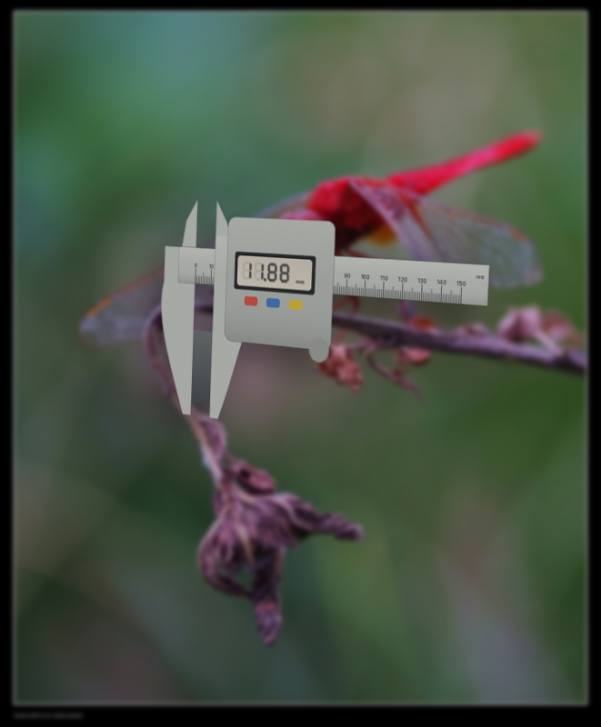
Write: **11.88** mm
